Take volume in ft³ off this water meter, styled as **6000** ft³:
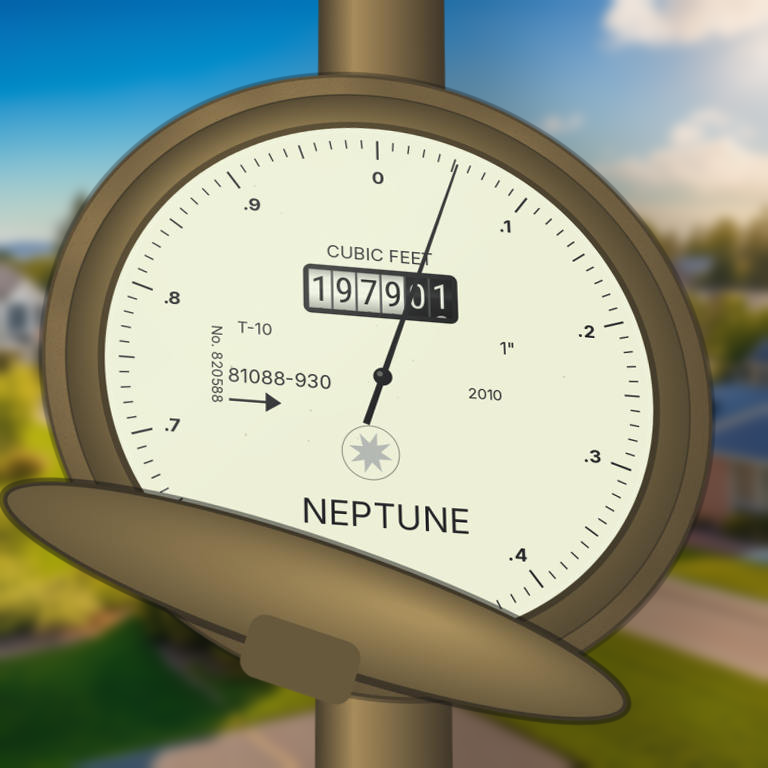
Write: **197901.05** ft³
